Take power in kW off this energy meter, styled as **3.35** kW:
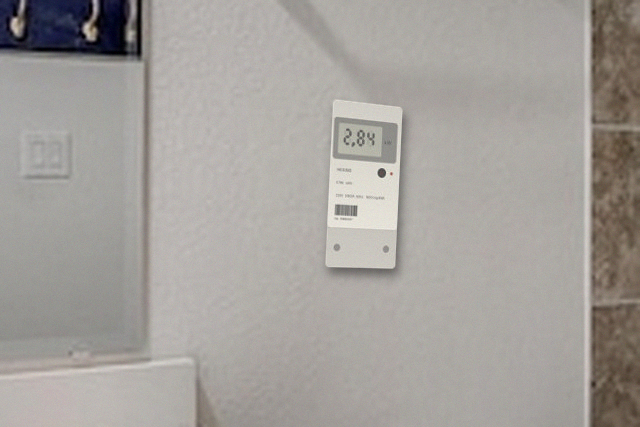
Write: **2.84** kW
